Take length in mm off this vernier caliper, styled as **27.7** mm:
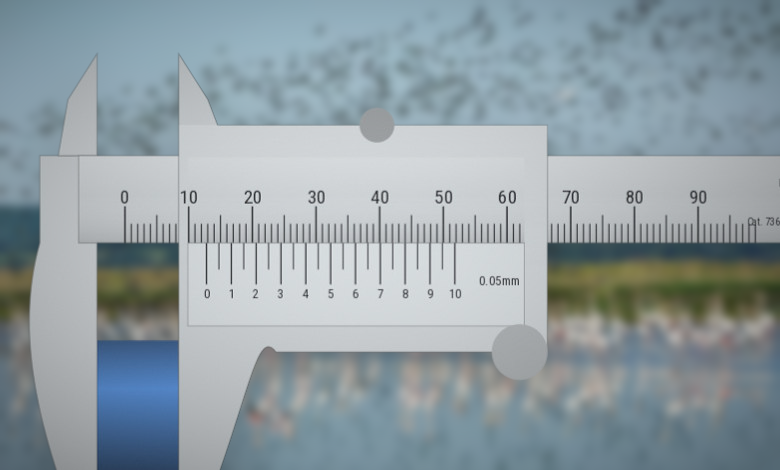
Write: **12.8** mm
